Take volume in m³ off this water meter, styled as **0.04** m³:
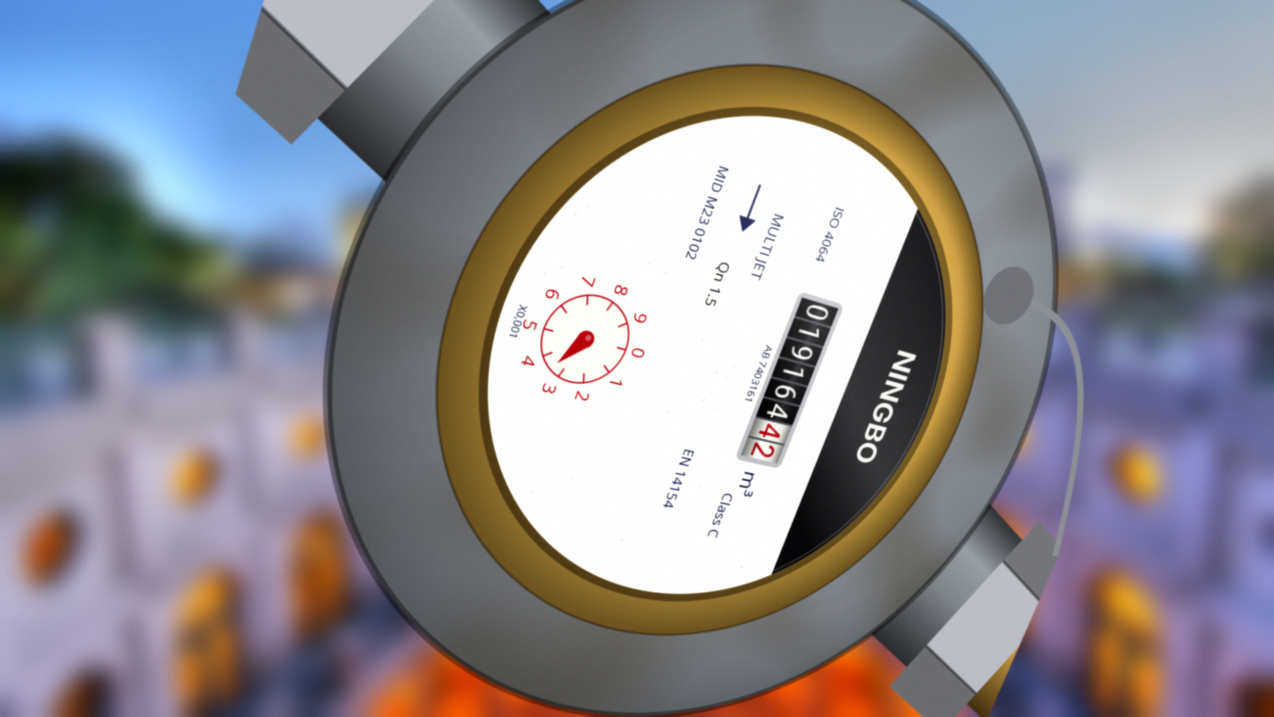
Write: **19164.423** m³
